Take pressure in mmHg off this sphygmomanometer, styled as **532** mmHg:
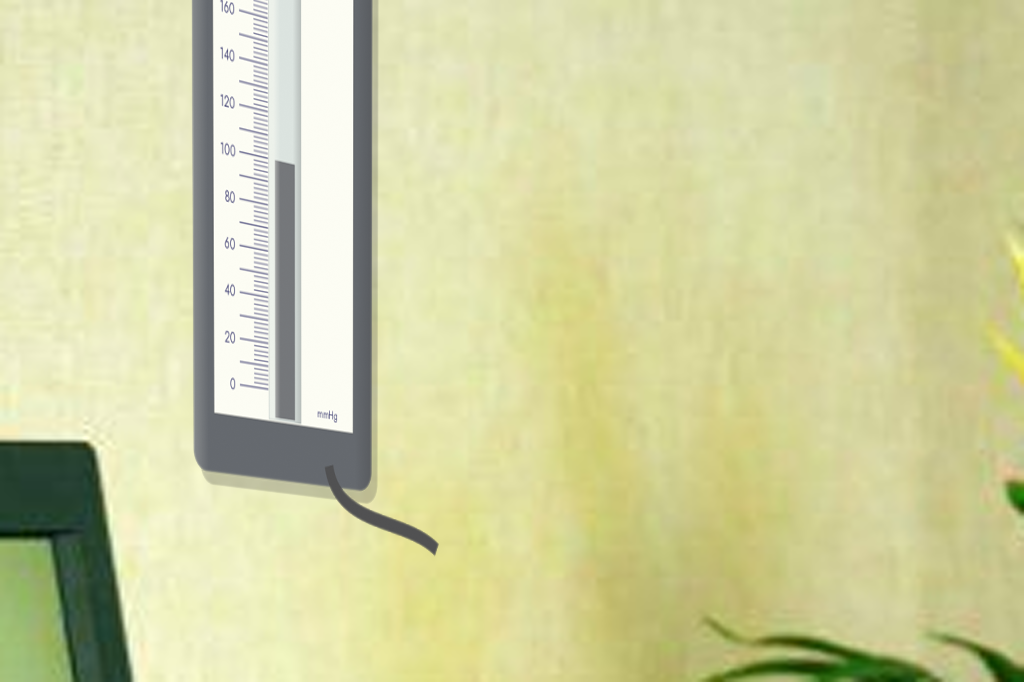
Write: **100** mmHg
